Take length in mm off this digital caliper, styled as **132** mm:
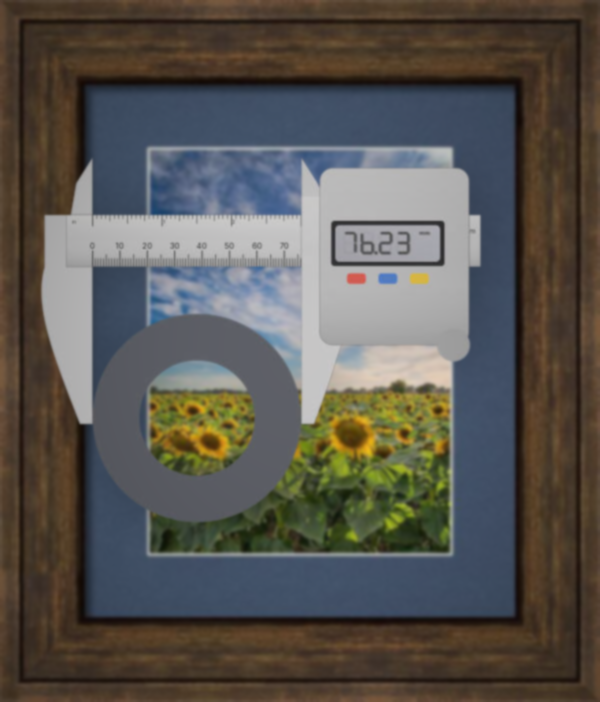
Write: **76.23** mm
